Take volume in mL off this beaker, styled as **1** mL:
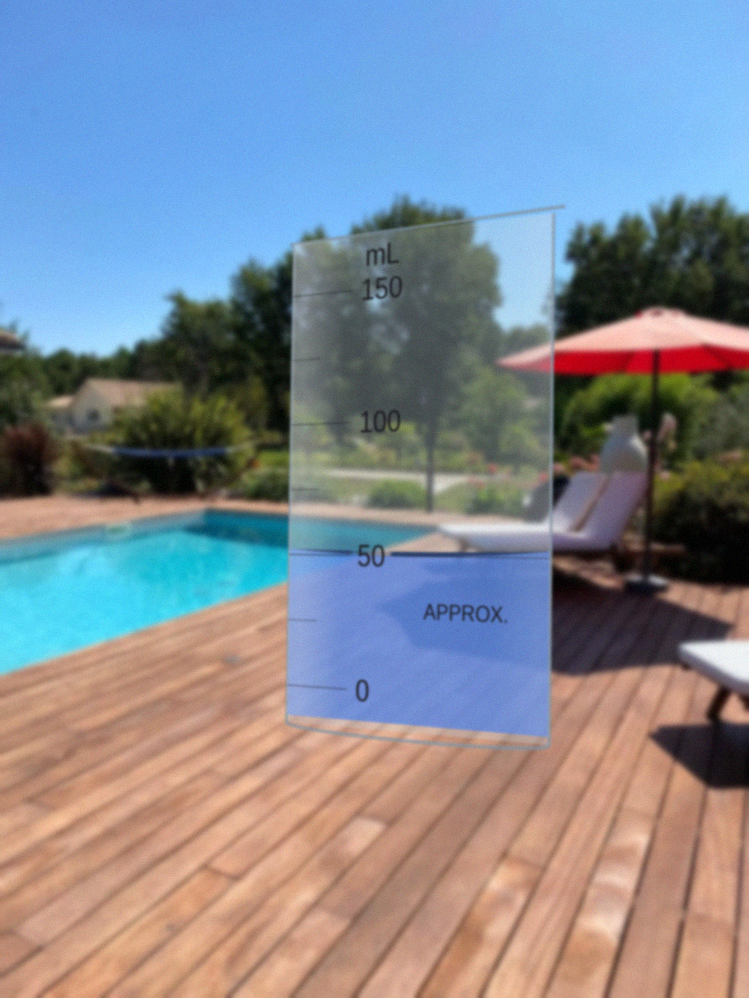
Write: **50** mL
